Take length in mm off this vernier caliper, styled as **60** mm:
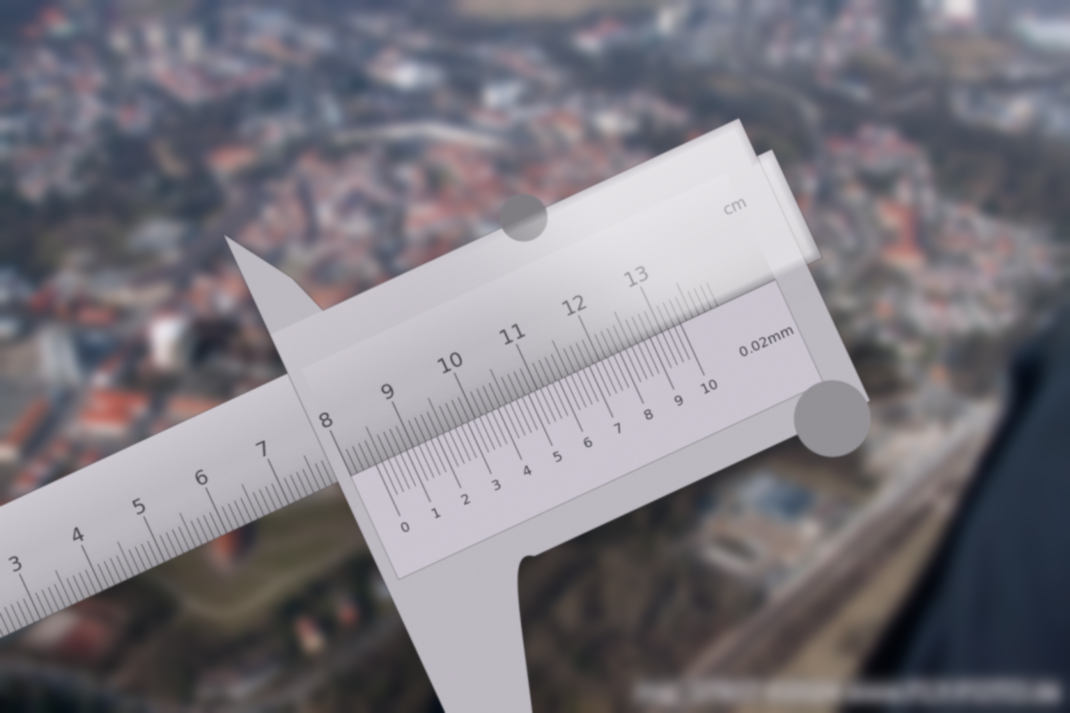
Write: **84.0** mm
